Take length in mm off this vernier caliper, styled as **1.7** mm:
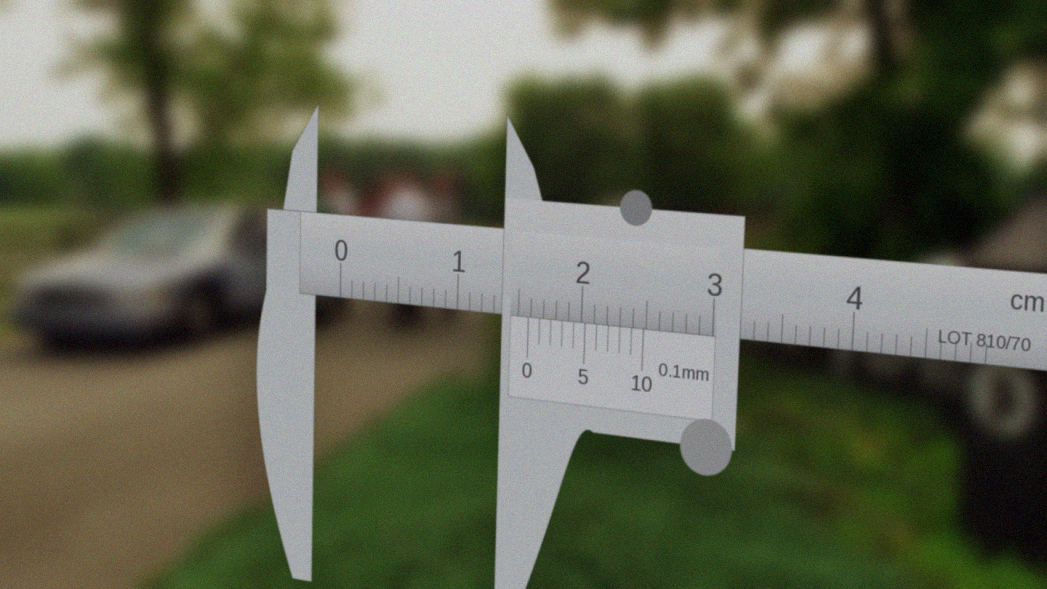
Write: **15.8** mm
